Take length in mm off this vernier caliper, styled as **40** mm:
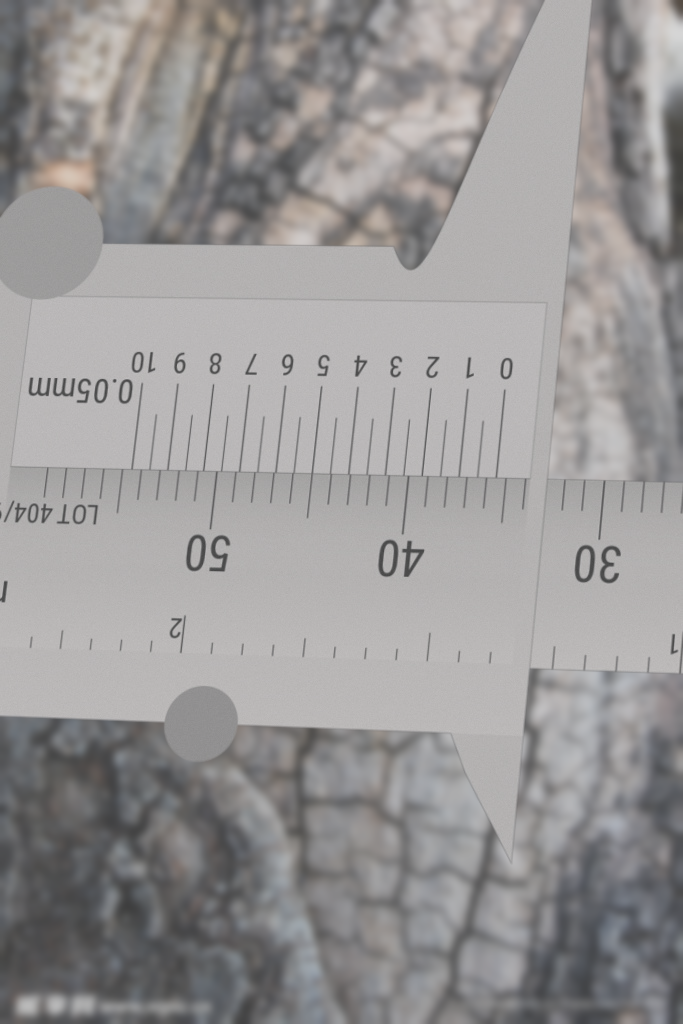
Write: **35.5** mm
